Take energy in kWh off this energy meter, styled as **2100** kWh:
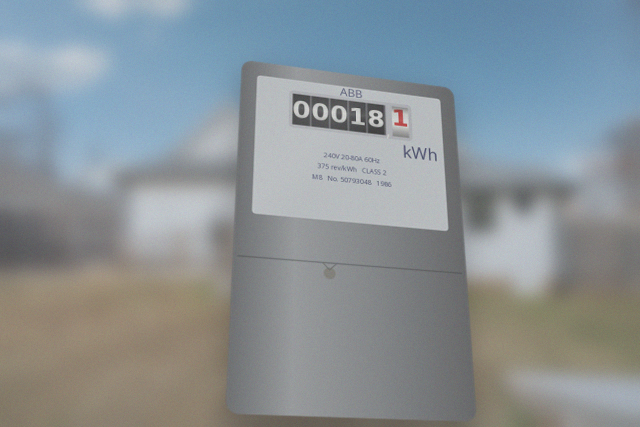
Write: **18.1** kWh
